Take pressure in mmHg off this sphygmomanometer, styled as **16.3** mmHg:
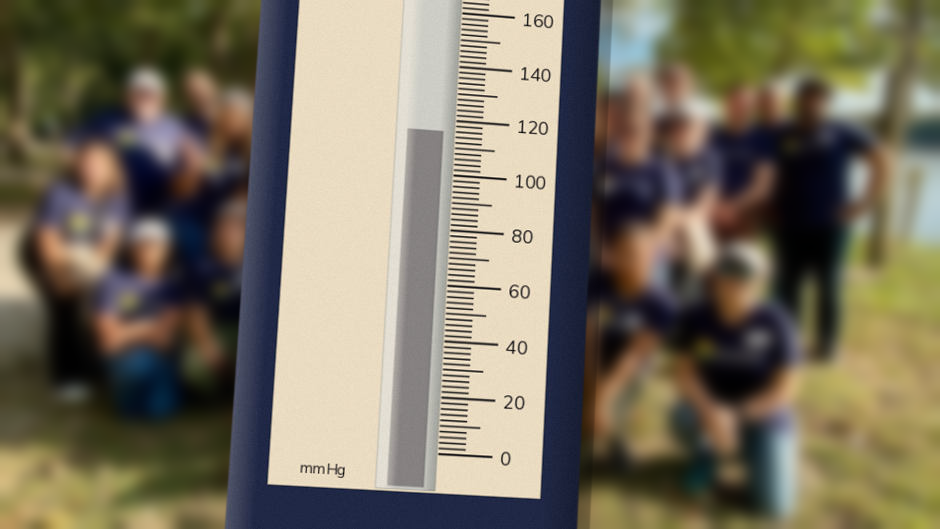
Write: **116** mmHg
